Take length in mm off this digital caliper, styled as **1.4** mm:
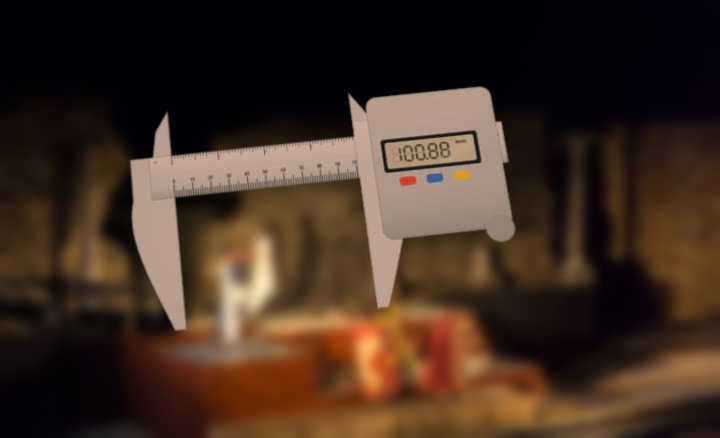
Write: **100.88** mm
